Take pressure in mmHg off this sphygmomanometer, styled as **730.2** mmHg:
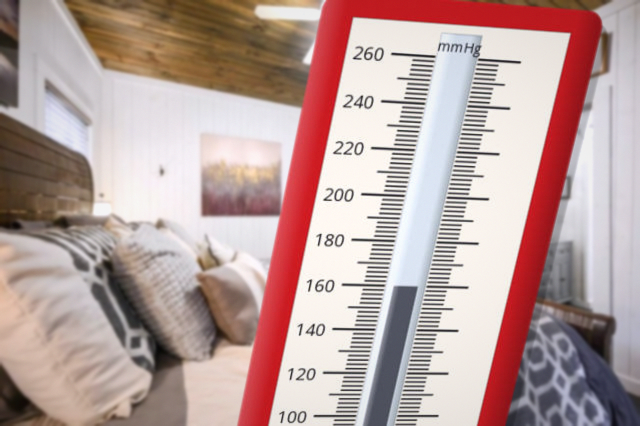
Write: **160** mmHg
